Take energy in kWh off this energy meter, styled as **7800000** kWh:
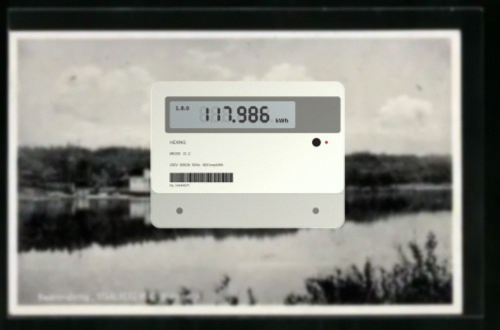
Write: **117.986** kWh
